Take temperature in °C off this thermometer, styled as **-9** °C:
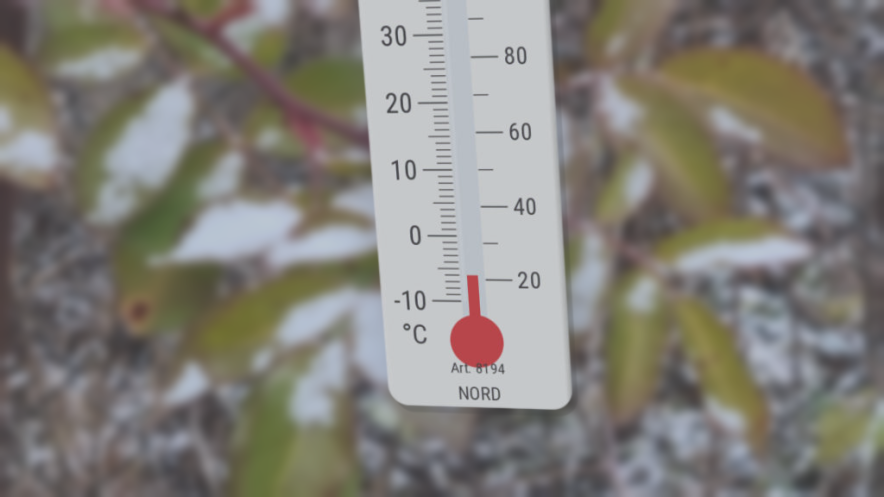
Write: **-6** °C
